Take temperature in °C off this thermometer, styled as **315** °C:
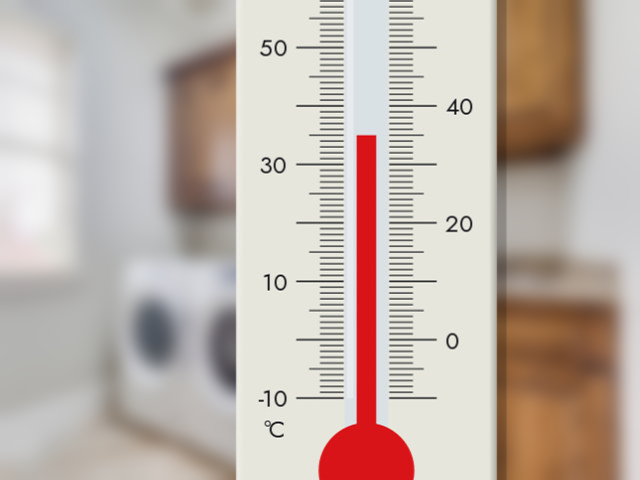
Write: **35** °C
